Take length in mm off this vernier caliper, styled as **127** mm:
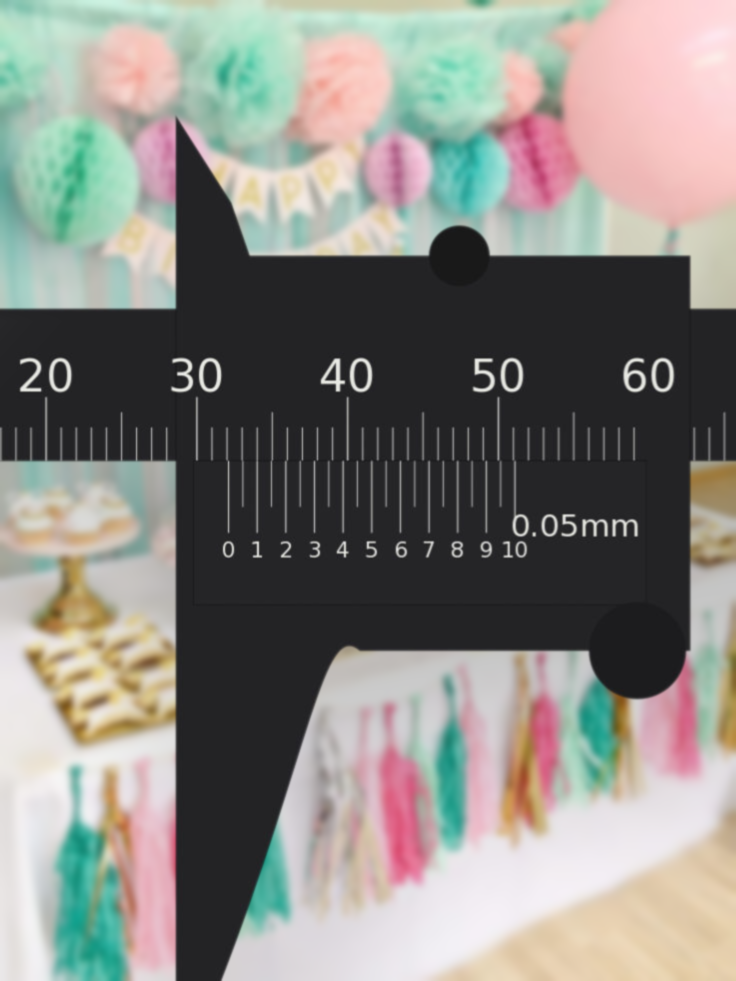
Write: **32.1** mm
